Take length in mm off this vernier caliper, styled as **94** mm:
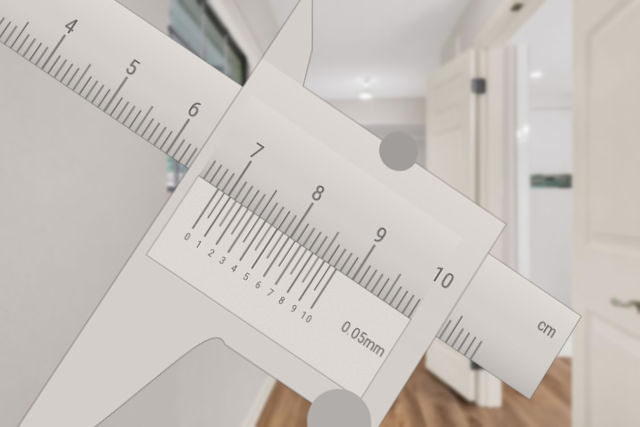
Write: **68.4** mm
